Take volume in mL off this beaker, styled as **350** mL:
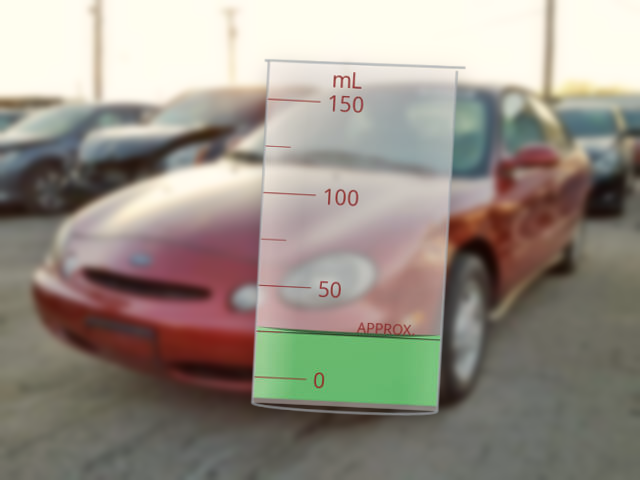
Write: **25** mL
